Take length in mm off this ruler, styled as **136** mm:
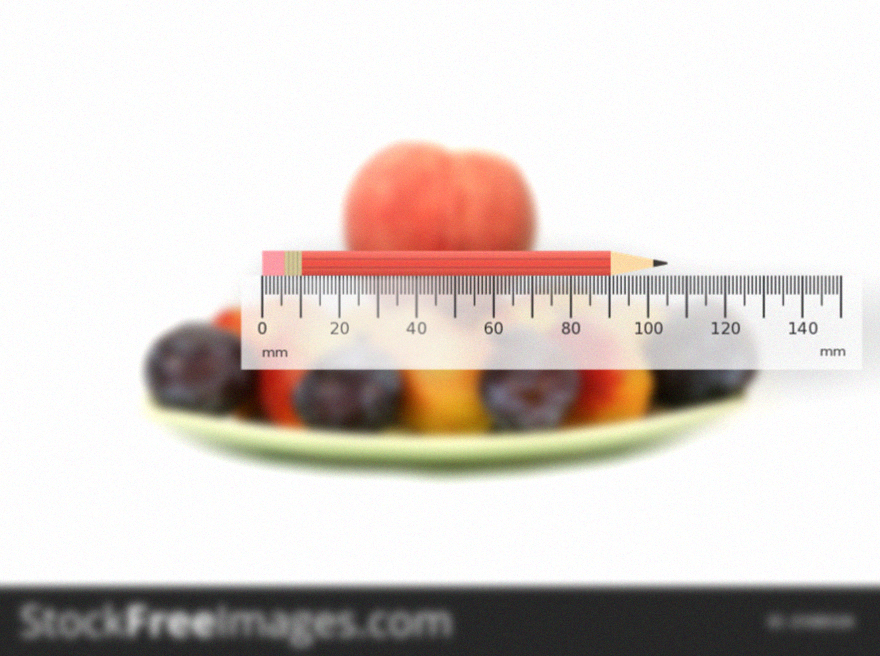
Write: **105** mm
